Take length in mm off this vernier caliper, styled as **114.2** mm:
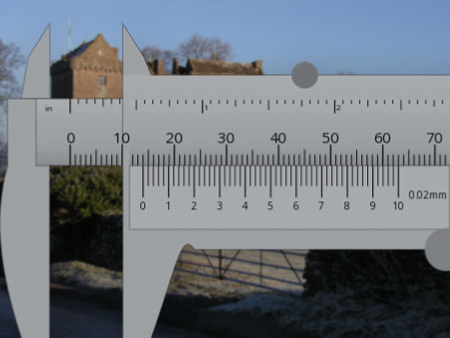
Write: **14.0** mm
